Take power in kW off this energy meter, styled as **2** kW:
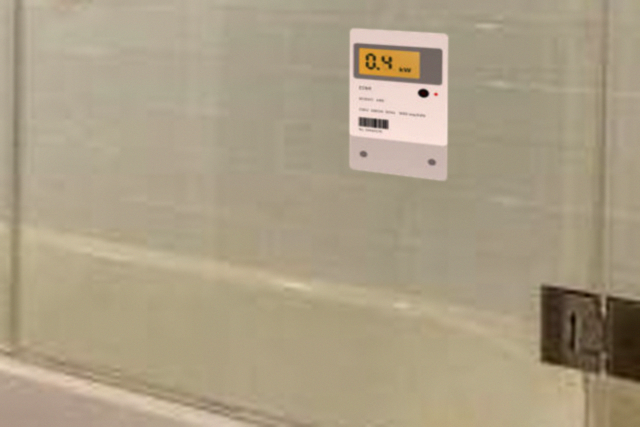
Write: **0.4** kW
